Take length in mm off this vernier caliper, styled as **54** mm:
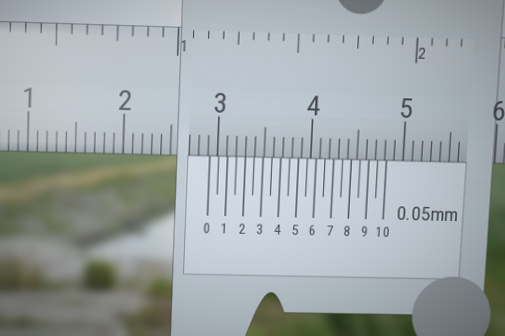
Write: **29.2** mm
